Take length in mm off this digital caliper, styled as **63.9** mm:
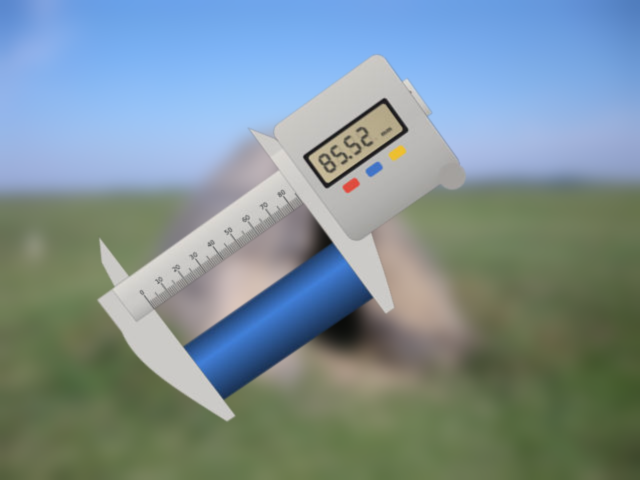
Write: **85.52** mm
